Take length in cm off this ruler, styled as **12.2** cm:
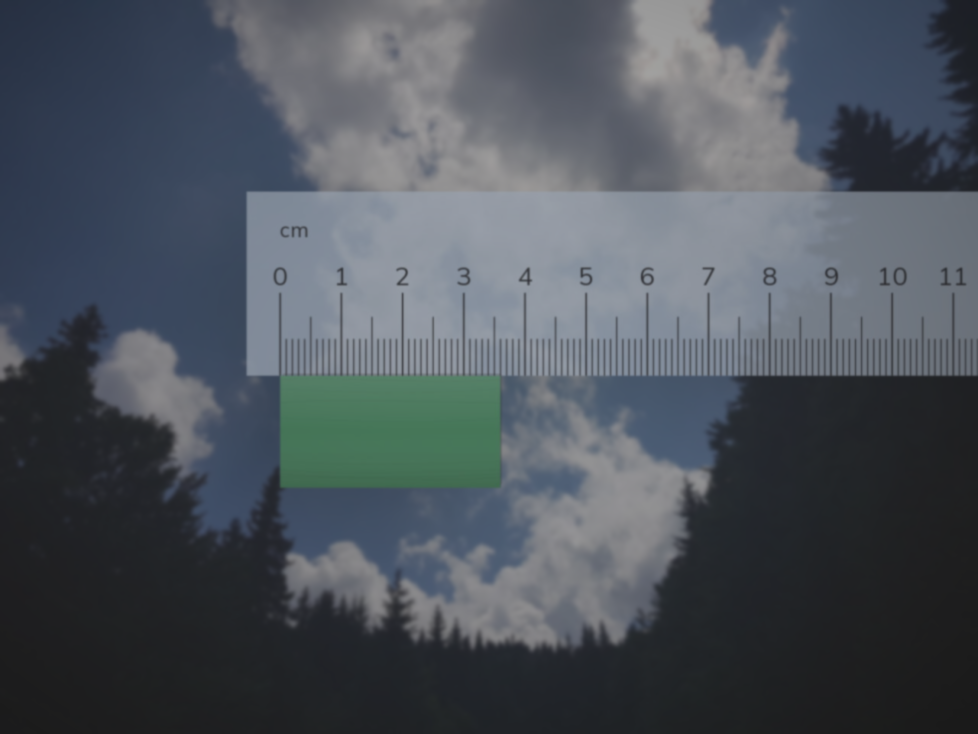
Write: **3.6** cm
